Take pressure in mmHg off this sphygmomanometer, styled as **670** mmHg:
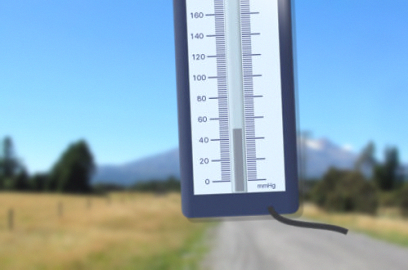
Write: **50** mmHg
